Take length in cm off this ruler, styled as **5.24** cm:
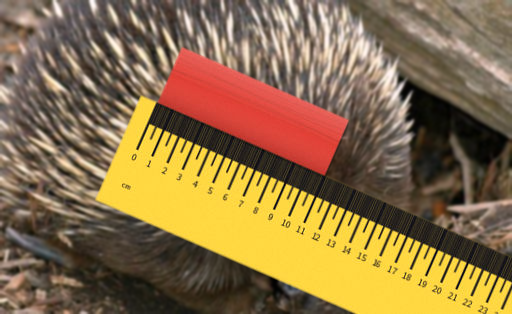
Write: **11** cm
